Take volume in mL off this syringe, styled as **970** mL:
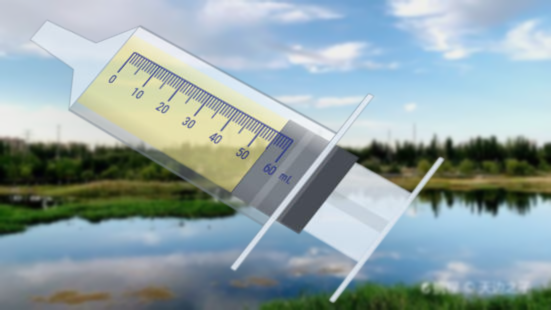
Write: **55** mL
